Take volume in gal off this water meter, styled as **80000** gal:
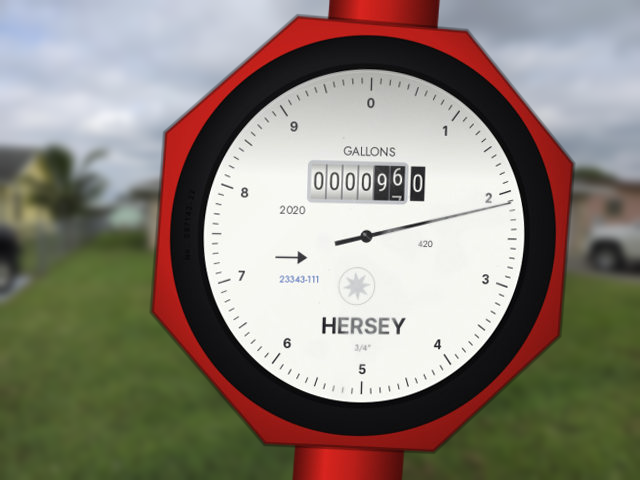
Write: **962.1** gal
